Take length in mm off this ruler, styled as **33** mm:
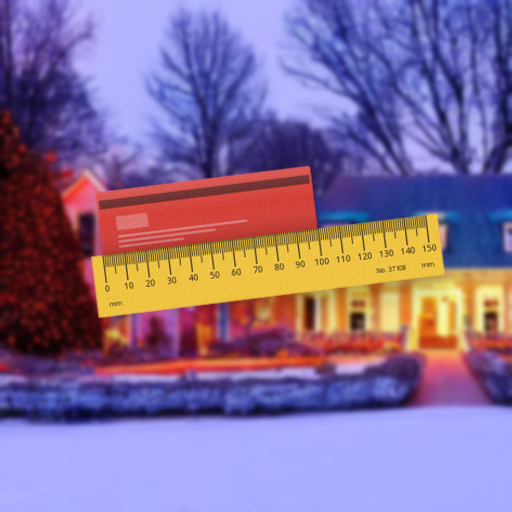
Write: **100** mm
